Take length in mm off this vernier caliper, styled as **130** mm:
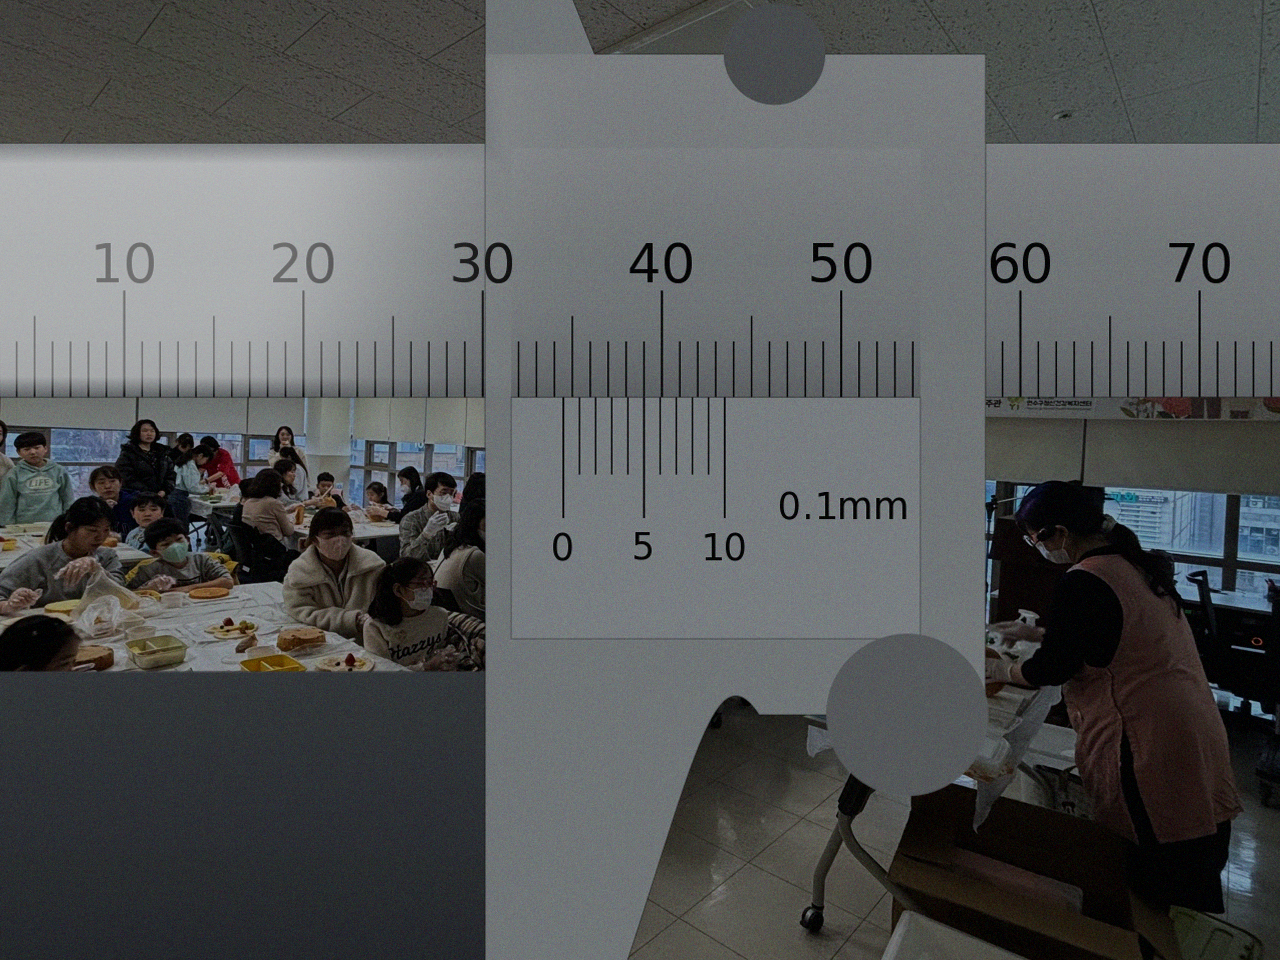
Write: **34.5** mm
